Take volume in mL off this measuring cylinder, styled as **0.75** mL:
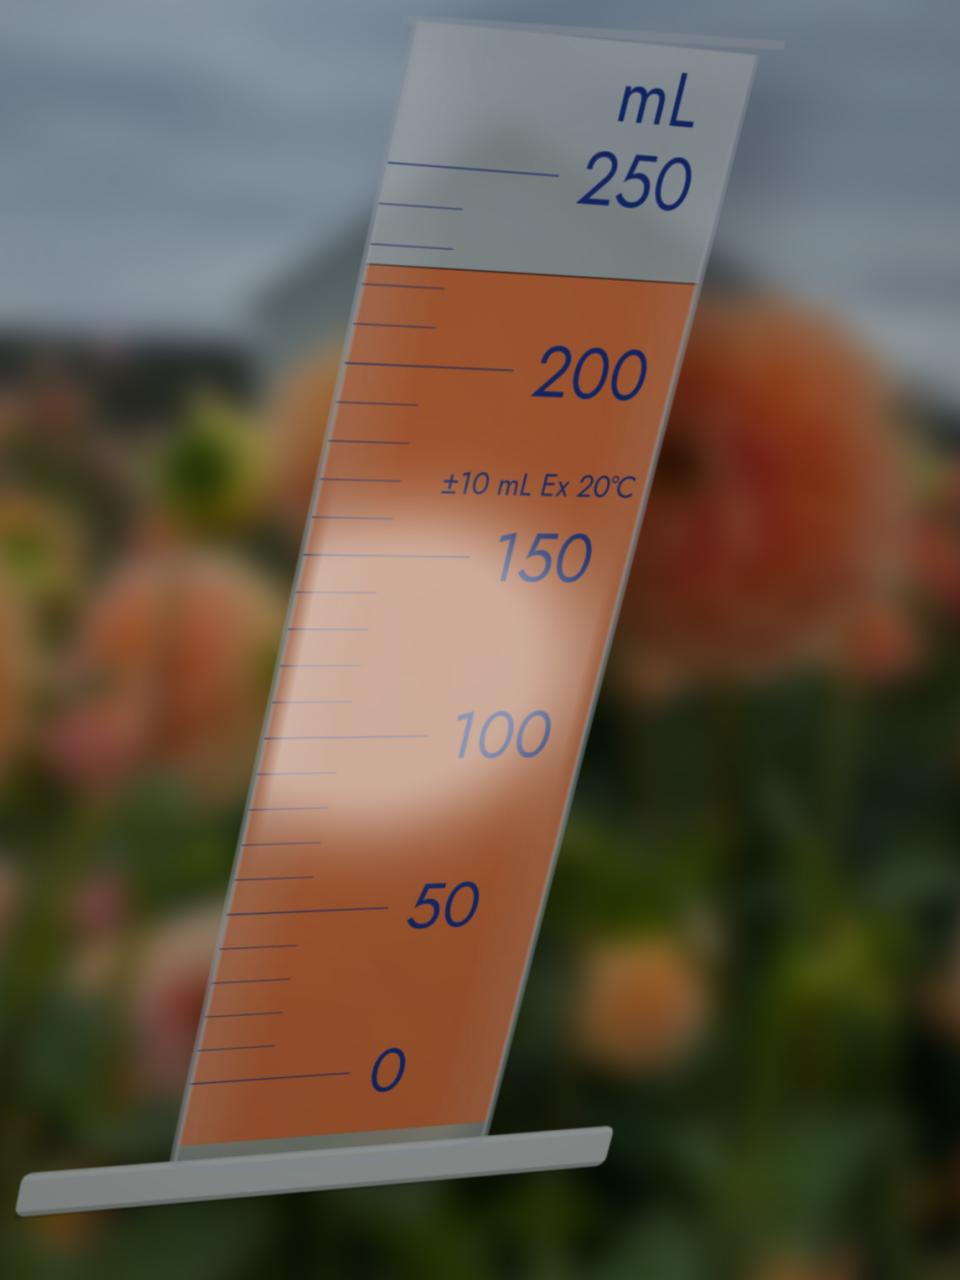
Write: **225** mL
